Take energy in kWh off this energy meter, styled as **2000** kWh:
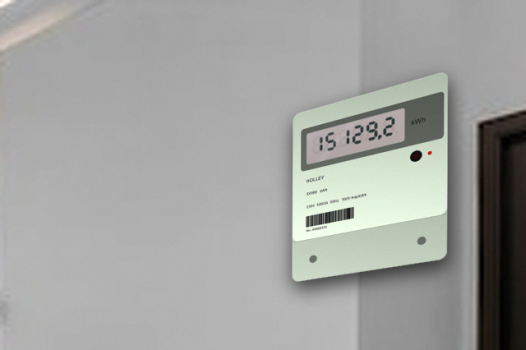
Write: **15129.2** kWh
